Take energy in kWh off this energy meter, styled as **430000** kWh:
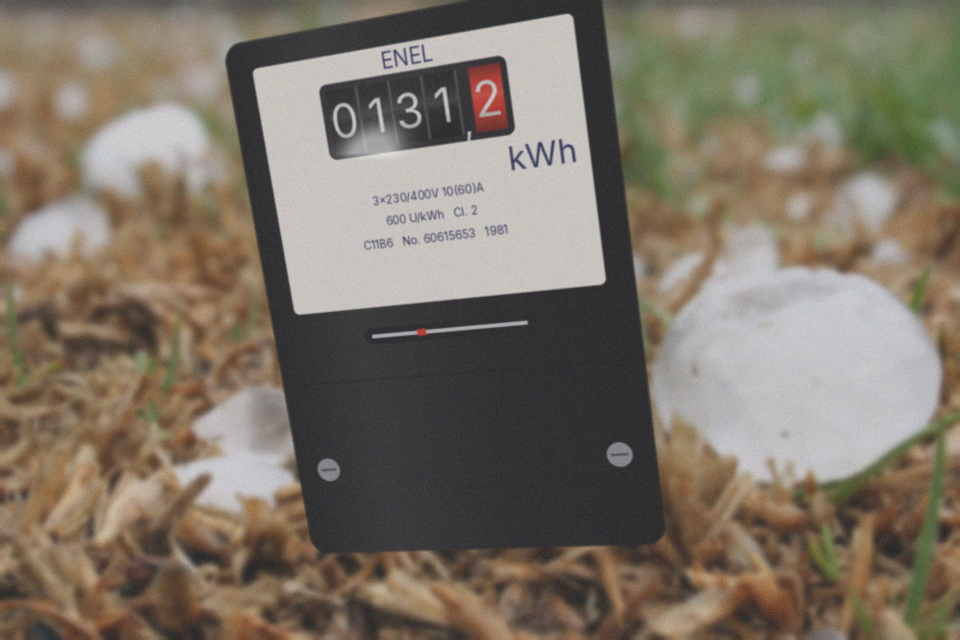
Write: **131.2** kWh
